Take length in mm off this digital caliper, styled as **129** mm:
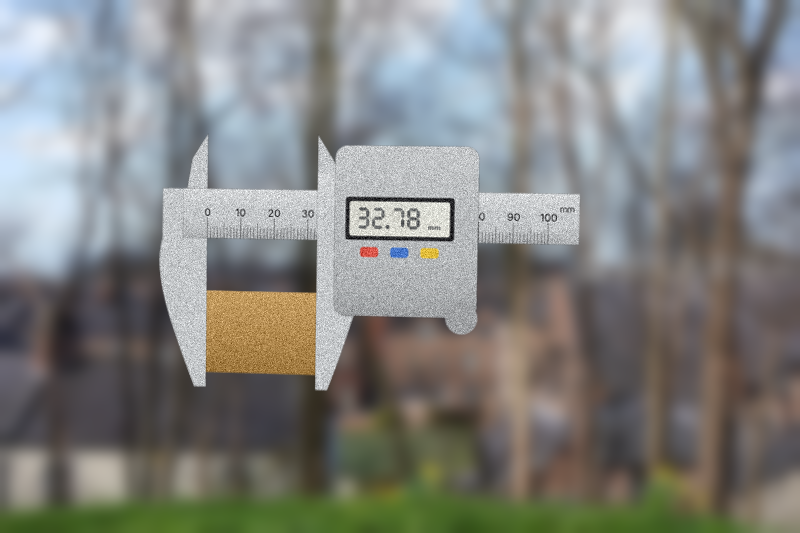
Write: **32.78** mm
